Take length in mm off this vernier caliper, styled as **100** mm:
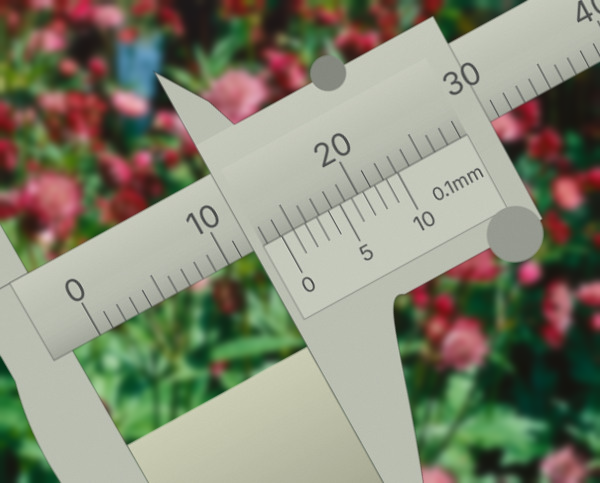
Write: **14.1** mm
